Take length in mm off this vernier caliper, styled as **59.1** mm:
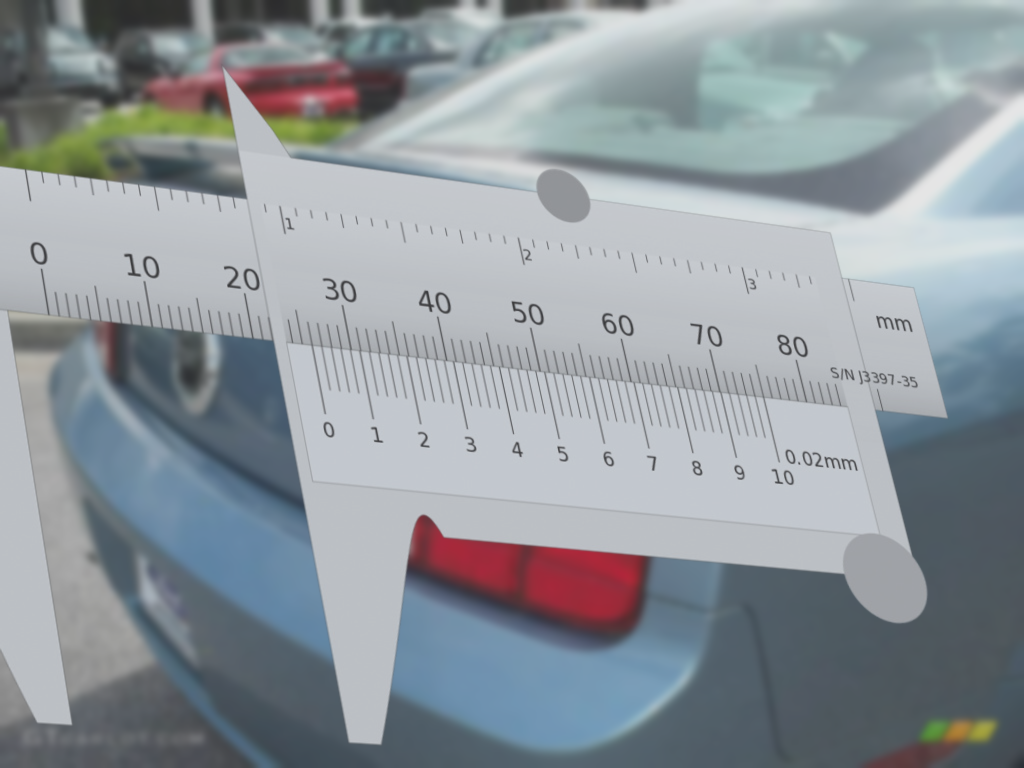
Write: **26.0** mm
